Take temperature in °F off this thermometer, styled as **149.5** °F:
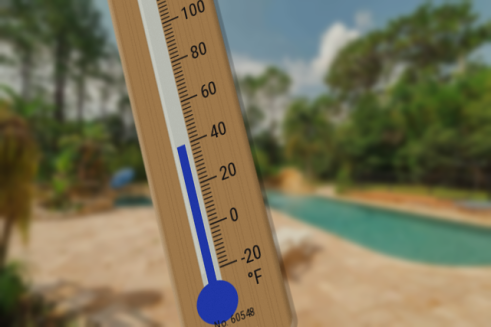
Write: **40** °F
